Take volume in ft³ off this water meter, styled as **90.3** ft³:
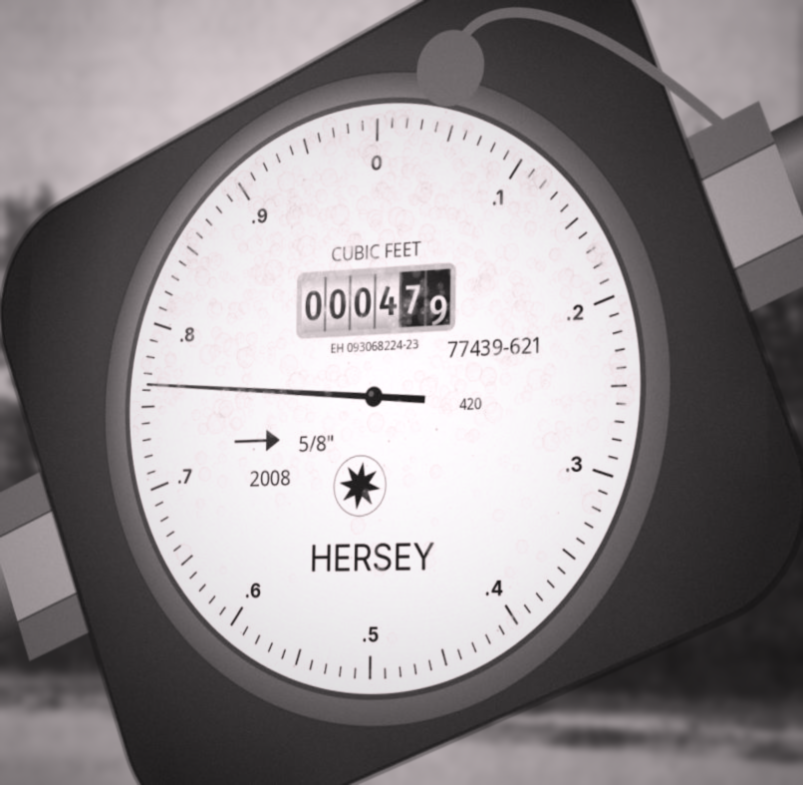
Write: **478.76** ft³
